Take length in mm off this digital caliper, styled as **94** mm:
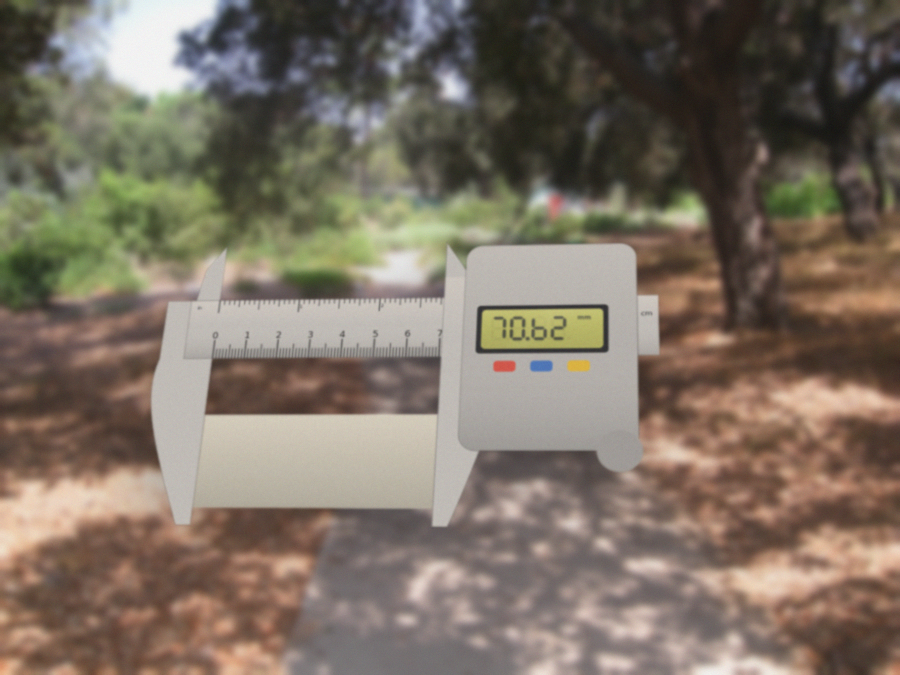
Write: **70.62** mm
